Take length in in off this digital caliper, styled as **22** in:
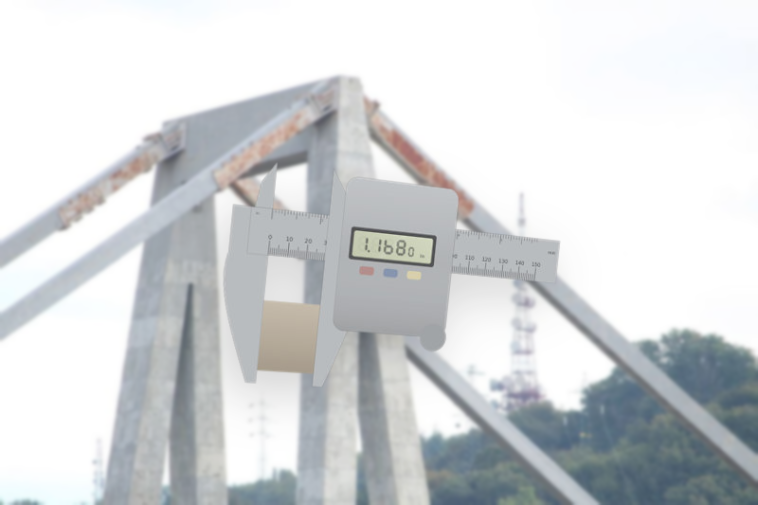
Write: **1.1680** in
